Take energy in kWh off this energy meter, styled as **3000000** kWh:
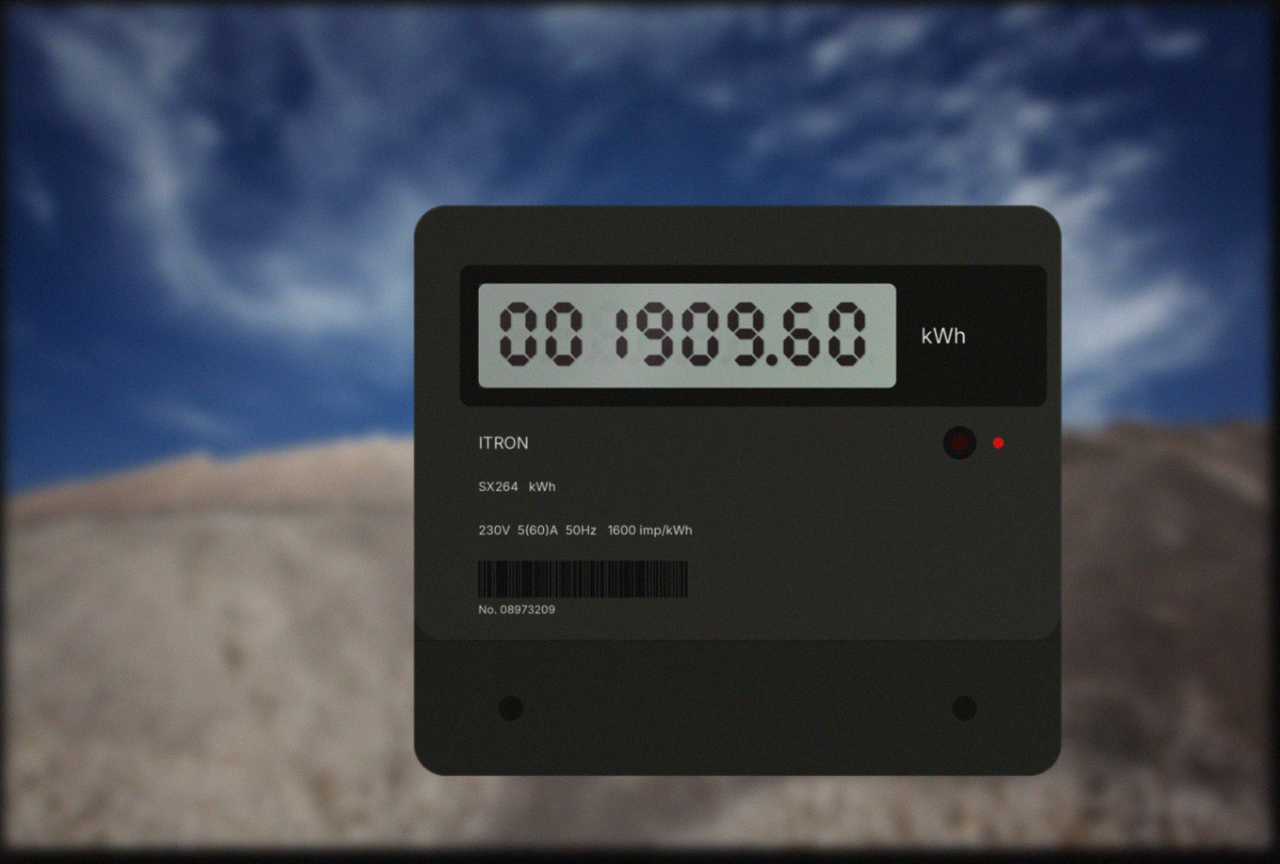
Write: **1909.60** kWh
